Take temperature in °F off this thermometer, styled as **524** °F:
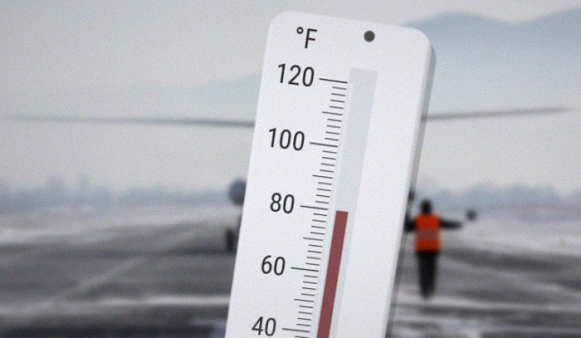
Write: **80** °F
